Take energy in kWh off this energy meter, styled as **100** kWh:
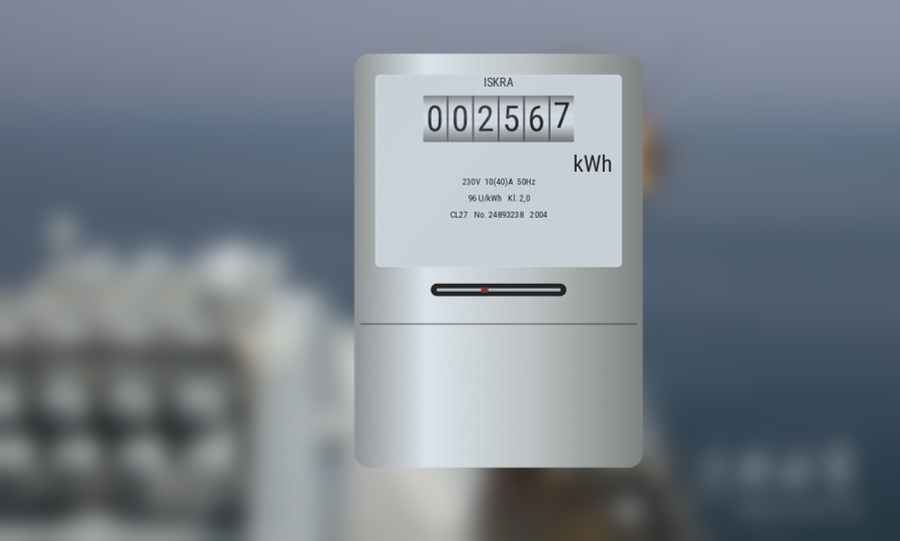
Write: **2567** kWh
